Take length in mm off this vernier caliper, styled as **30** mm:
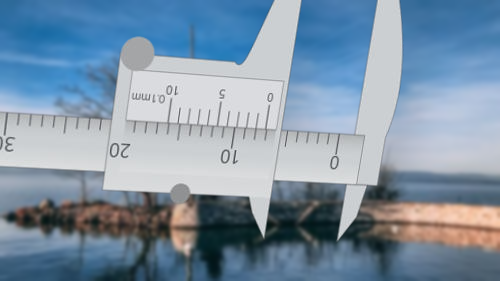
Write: **7.1** mm
